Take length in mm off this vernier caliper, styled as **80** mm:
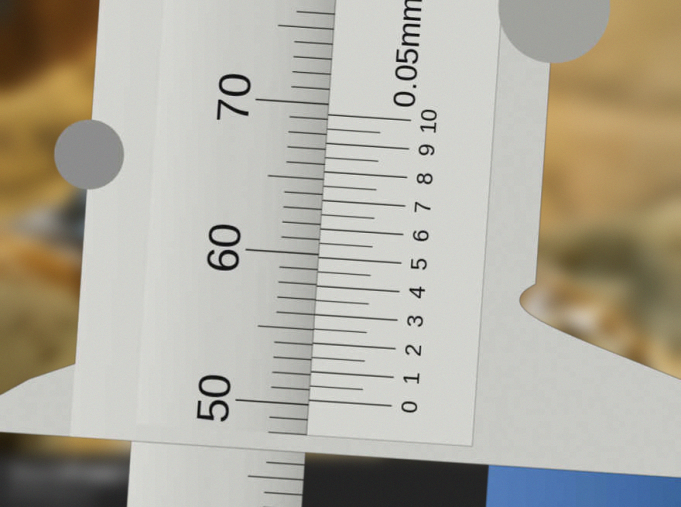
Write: **50.3** mm
